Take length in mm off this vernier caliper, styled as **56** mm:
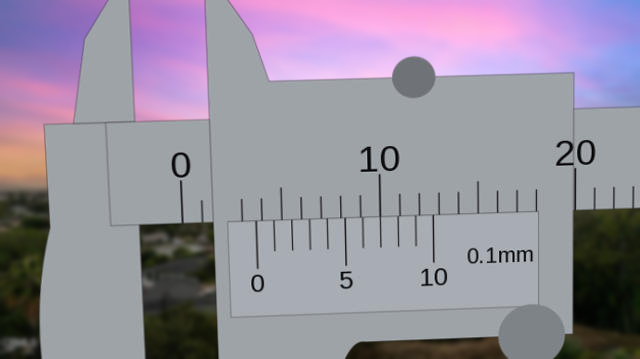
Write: **3.7** mm
